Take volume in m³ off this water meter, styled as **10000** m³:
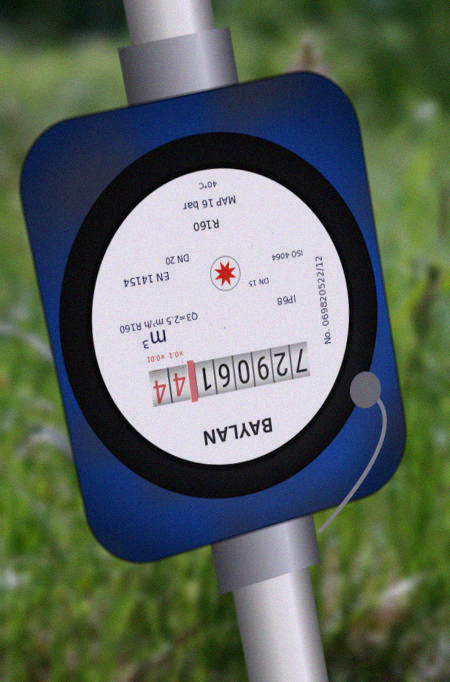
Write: **729061.44** m³
